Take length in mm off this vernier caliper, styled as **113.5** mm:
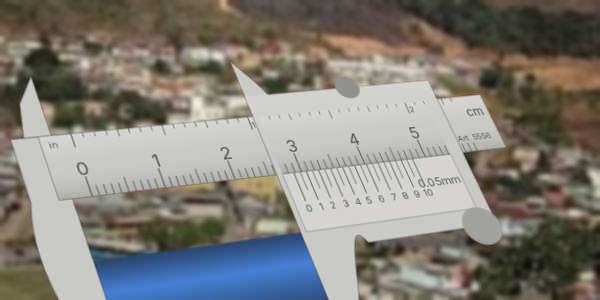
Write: **28.8** mm
